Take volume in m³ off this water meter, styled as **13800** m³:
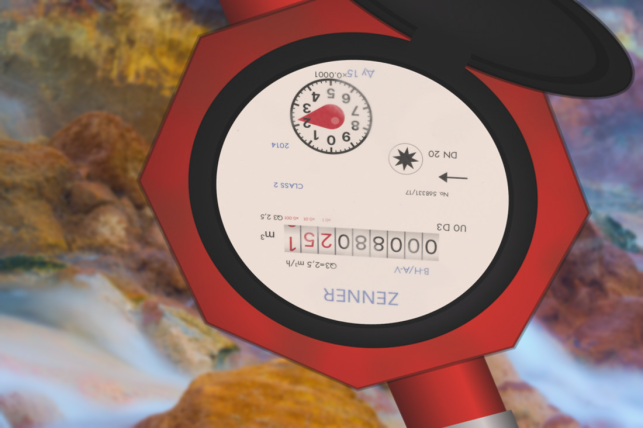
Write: **880.2512** m³
